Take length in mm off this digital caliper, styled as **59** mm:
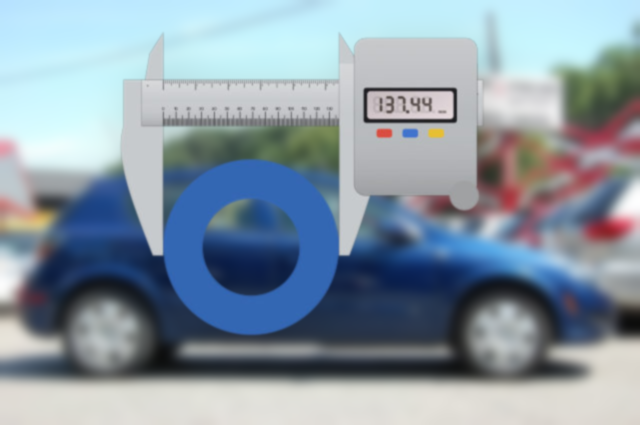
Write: **137.44** mm
